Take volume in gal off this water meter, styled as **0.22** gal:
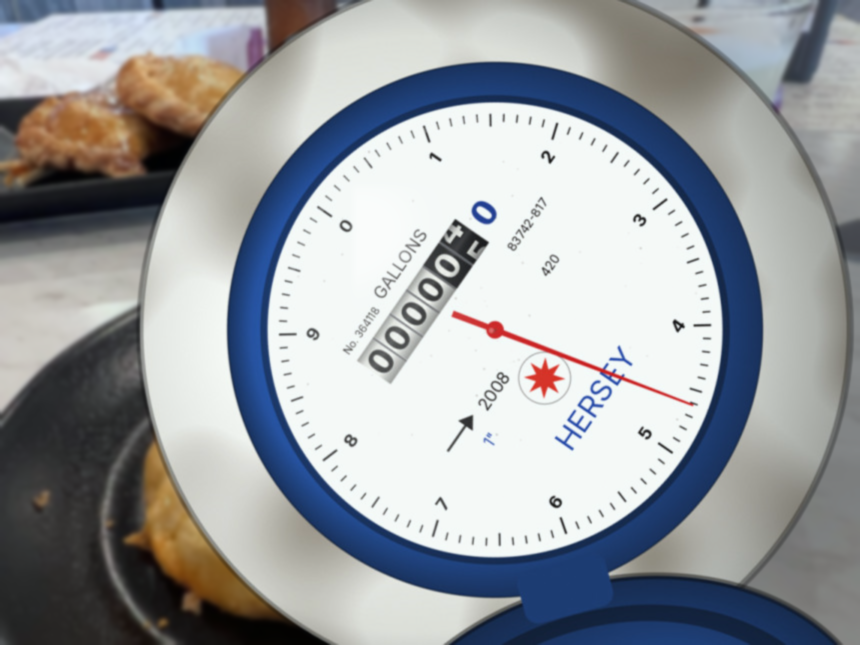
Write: **44.6** gal
